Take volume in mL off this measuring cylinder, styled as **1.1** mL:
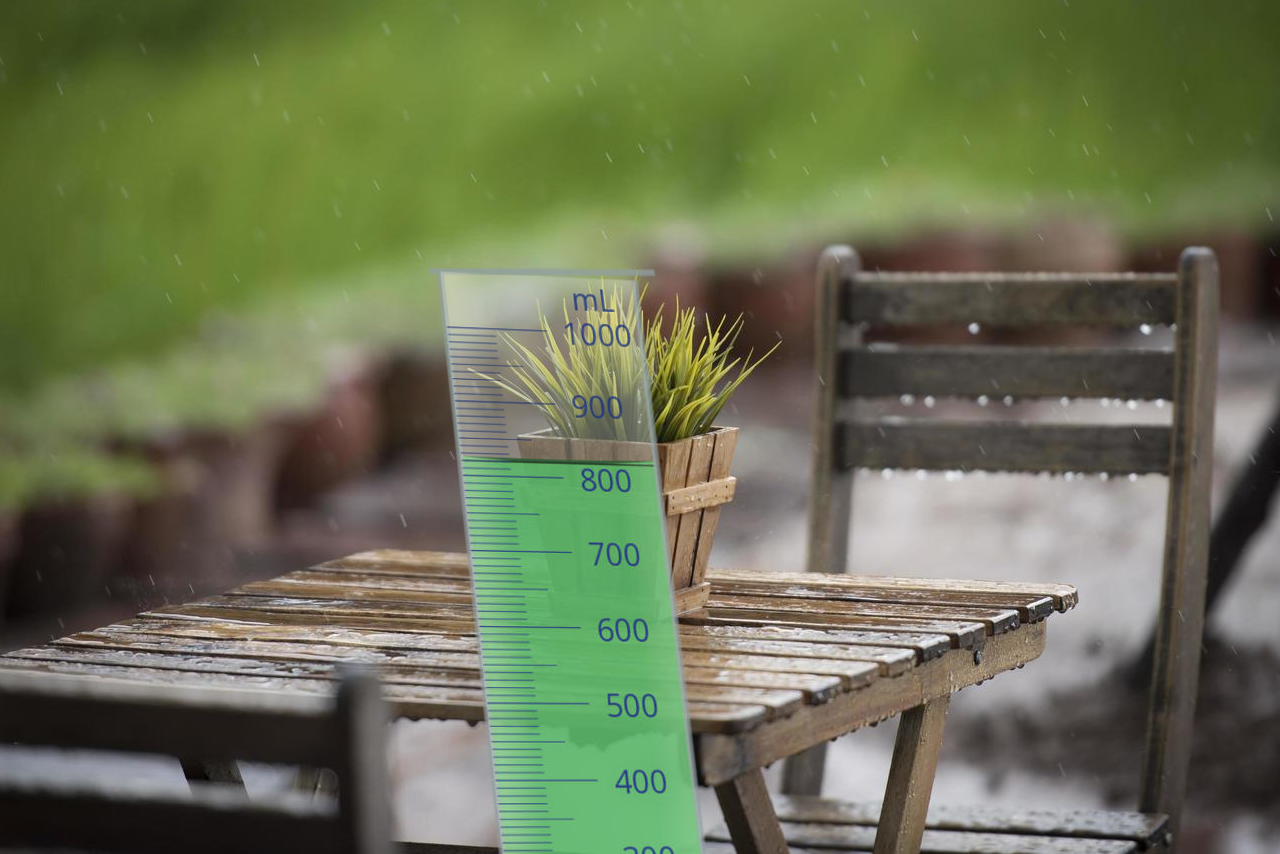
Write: **820** mL
